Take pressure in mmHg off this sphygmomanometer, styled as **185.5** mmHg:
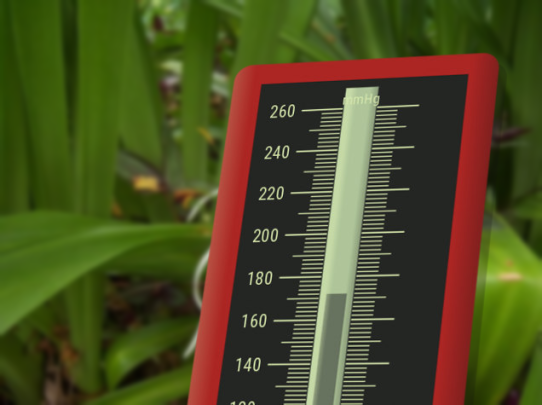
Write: **172** mmHg
